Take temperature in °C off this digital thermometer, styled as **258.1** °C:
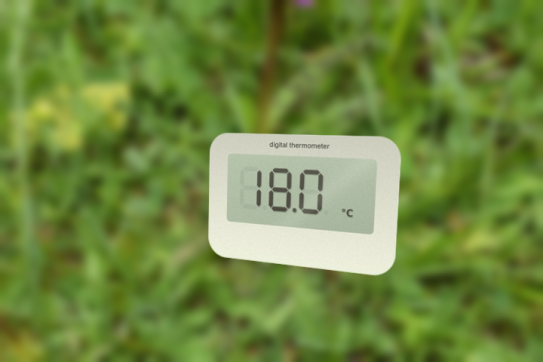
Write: **18.0** °C
